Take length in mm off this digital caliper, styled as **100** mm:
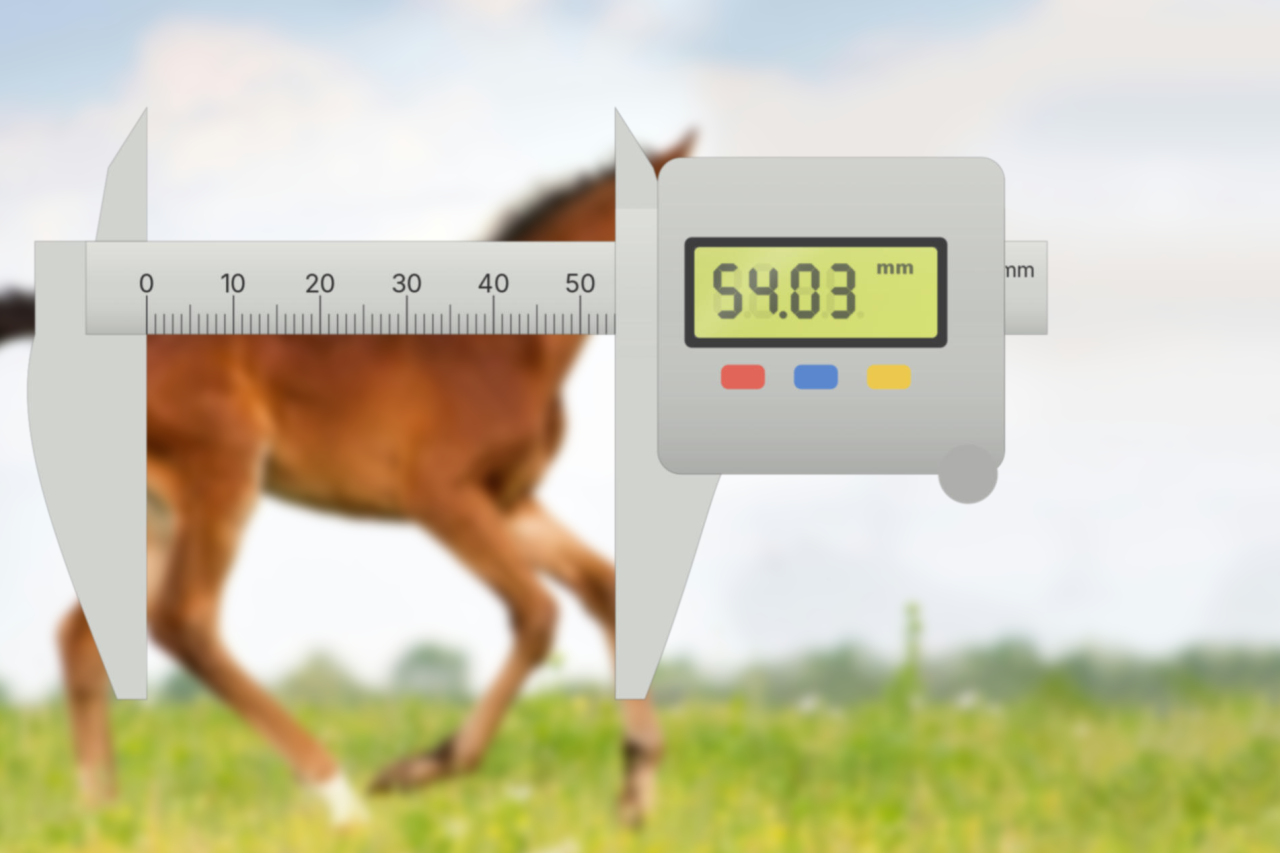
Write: **54.03** mm
